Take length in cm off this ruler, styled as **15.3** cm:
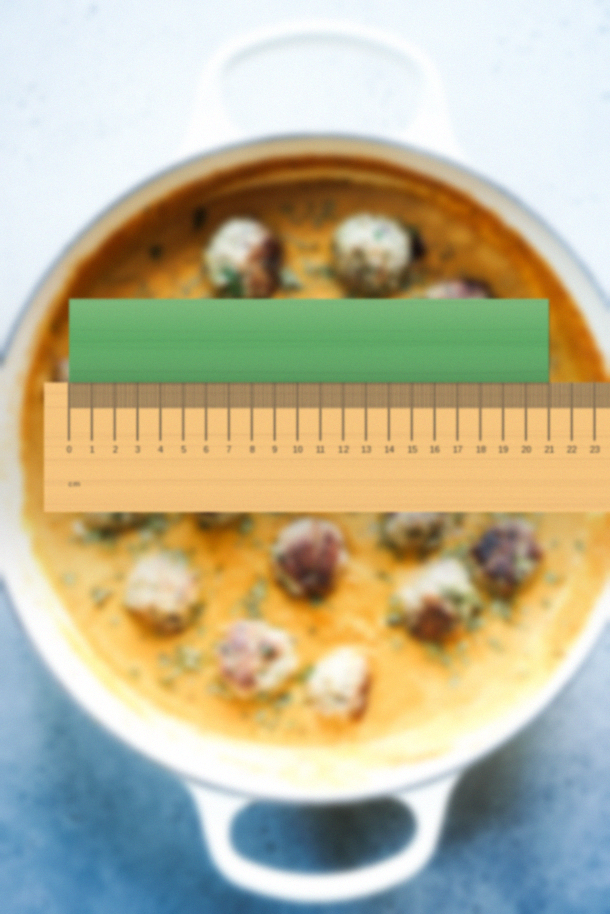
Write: **21** cm
